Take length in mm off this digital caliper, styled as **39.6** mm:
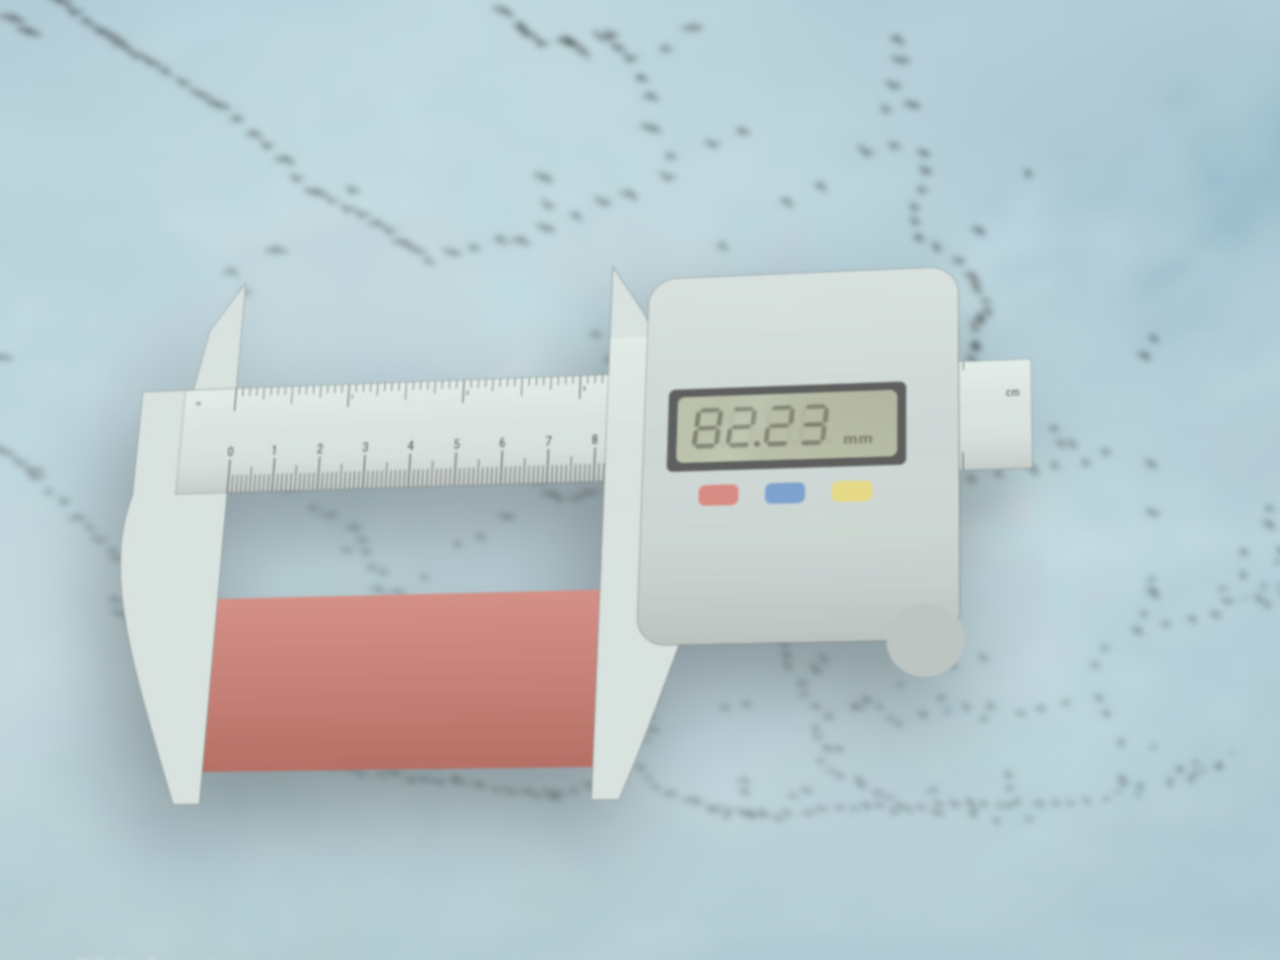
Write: **82.23** mm
